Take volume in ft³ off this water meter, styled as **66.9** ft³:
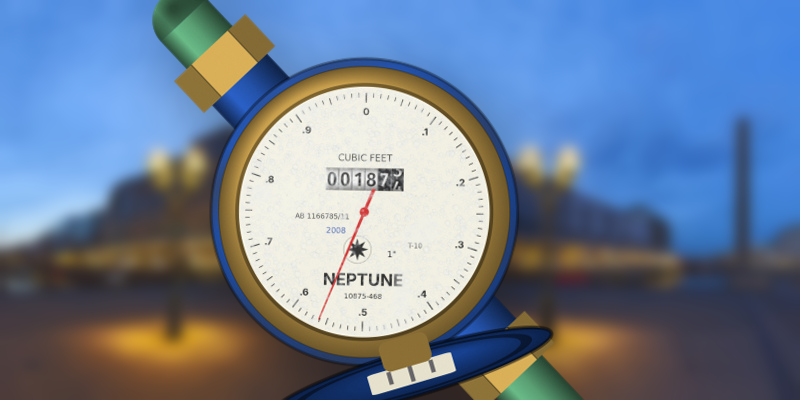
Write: **1873.56** ft³
